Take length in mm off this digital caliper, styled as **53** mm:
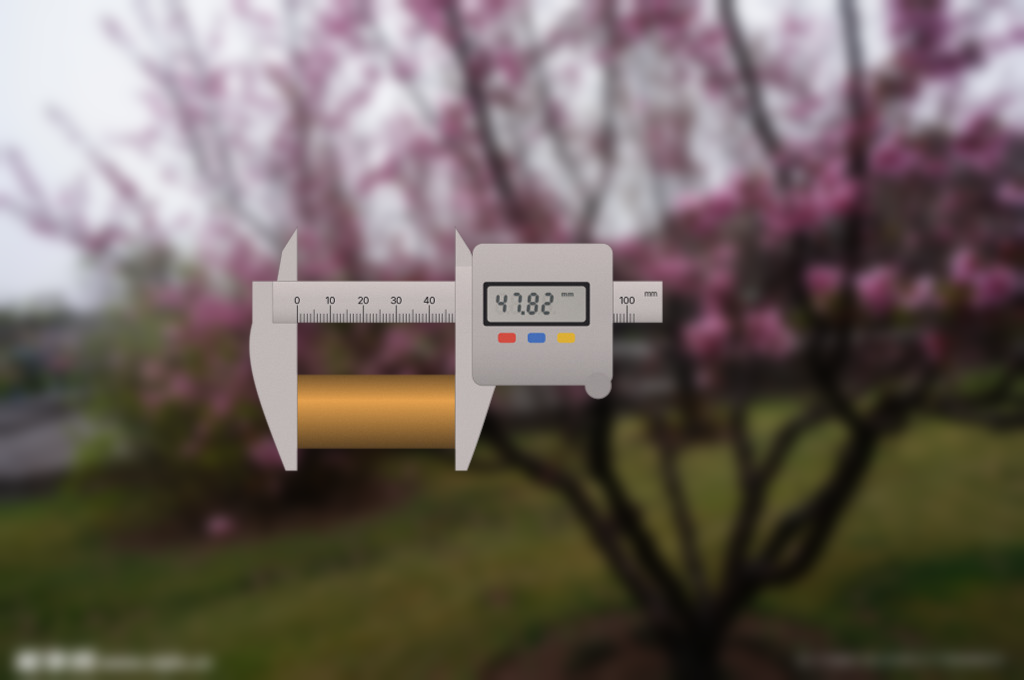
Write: **47.82** mm
